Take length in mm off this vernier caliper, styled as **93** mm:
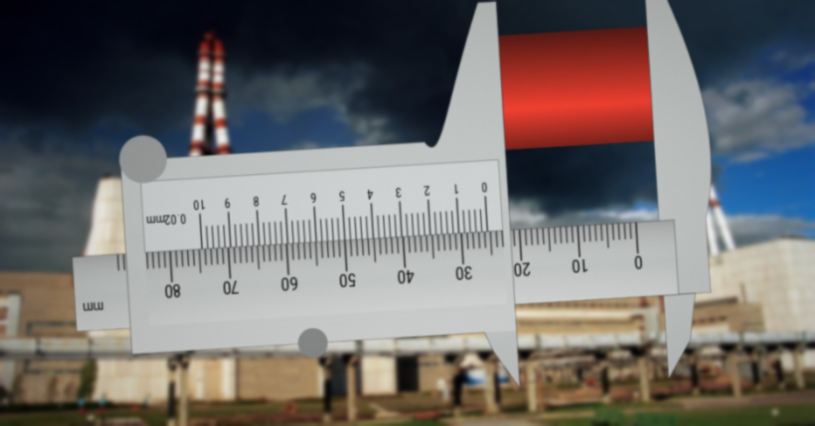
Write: **25.5** mm
